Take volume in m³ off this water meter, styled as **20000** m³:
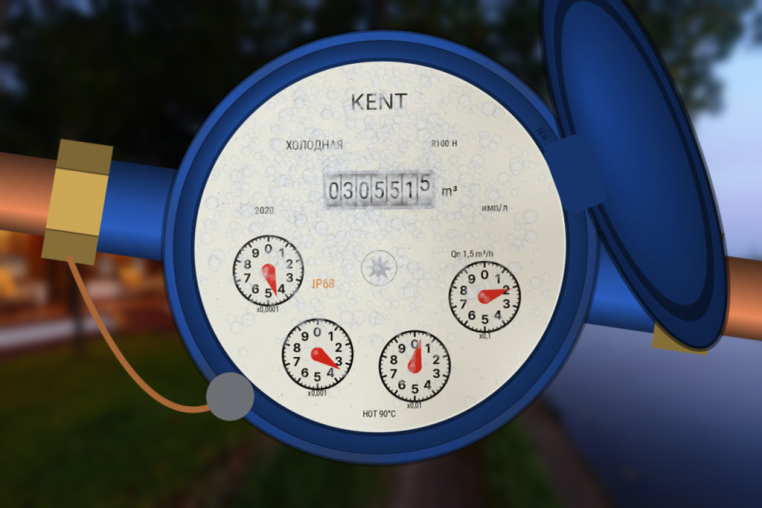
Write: **305515.2034** m³
